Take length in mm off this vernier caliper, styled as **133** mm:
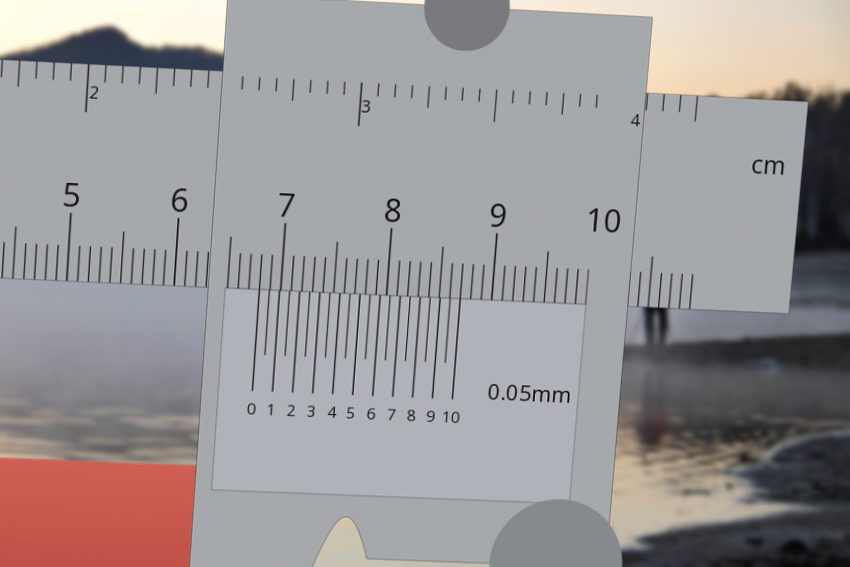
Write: **68.0** mm
